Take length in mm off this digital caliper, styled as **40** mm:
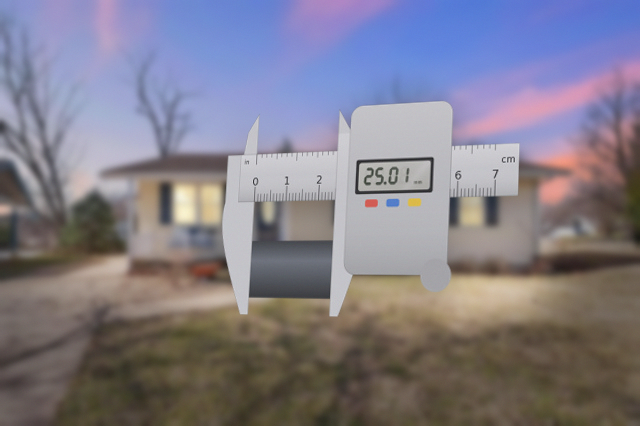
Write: **25.01** mm
